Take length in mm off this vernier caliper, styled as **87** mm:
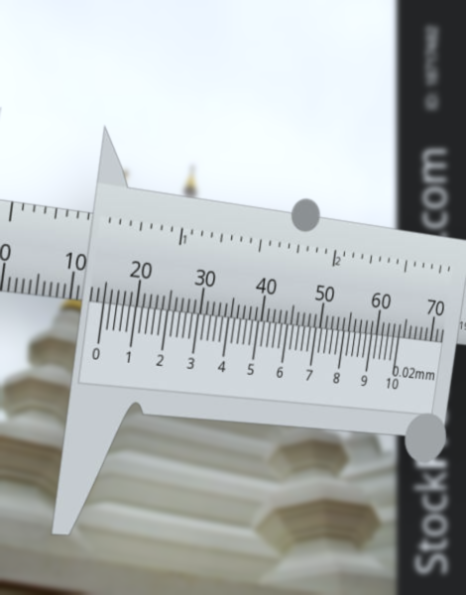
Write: **15.0** mm
